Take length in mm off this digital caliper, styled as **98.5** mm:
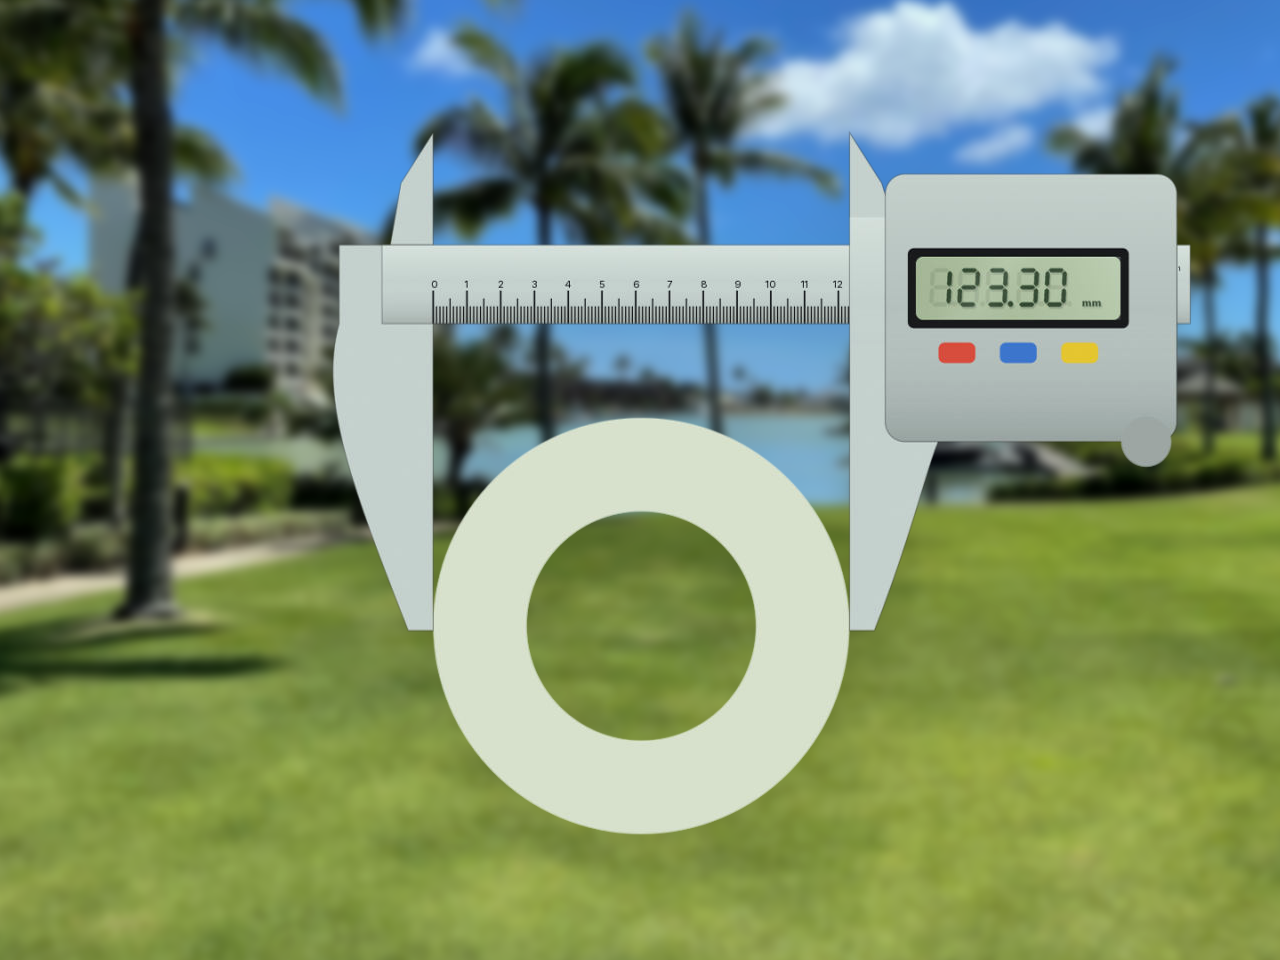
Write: **123.30** mm
